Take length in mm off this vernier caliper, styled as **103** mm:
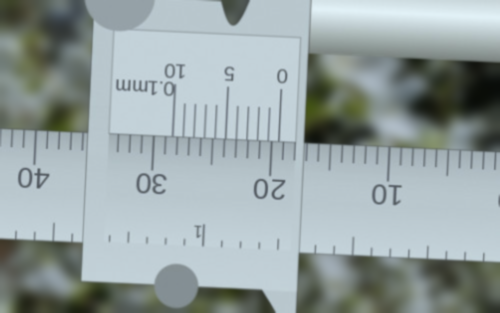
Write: **19.4** mm
